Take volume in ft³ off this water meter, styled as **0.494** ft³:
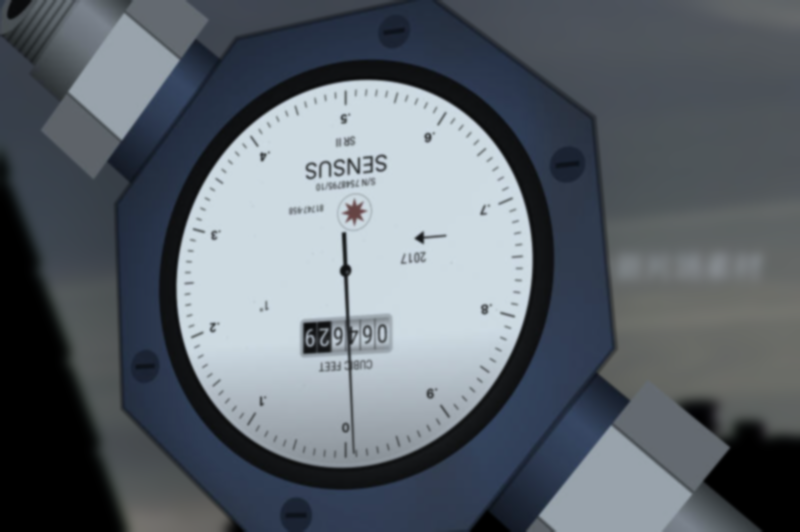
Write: **64628.99** ft³
